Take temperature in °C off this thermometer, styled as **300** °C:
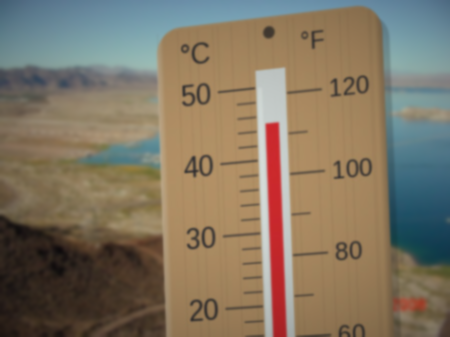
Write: **45** °C
